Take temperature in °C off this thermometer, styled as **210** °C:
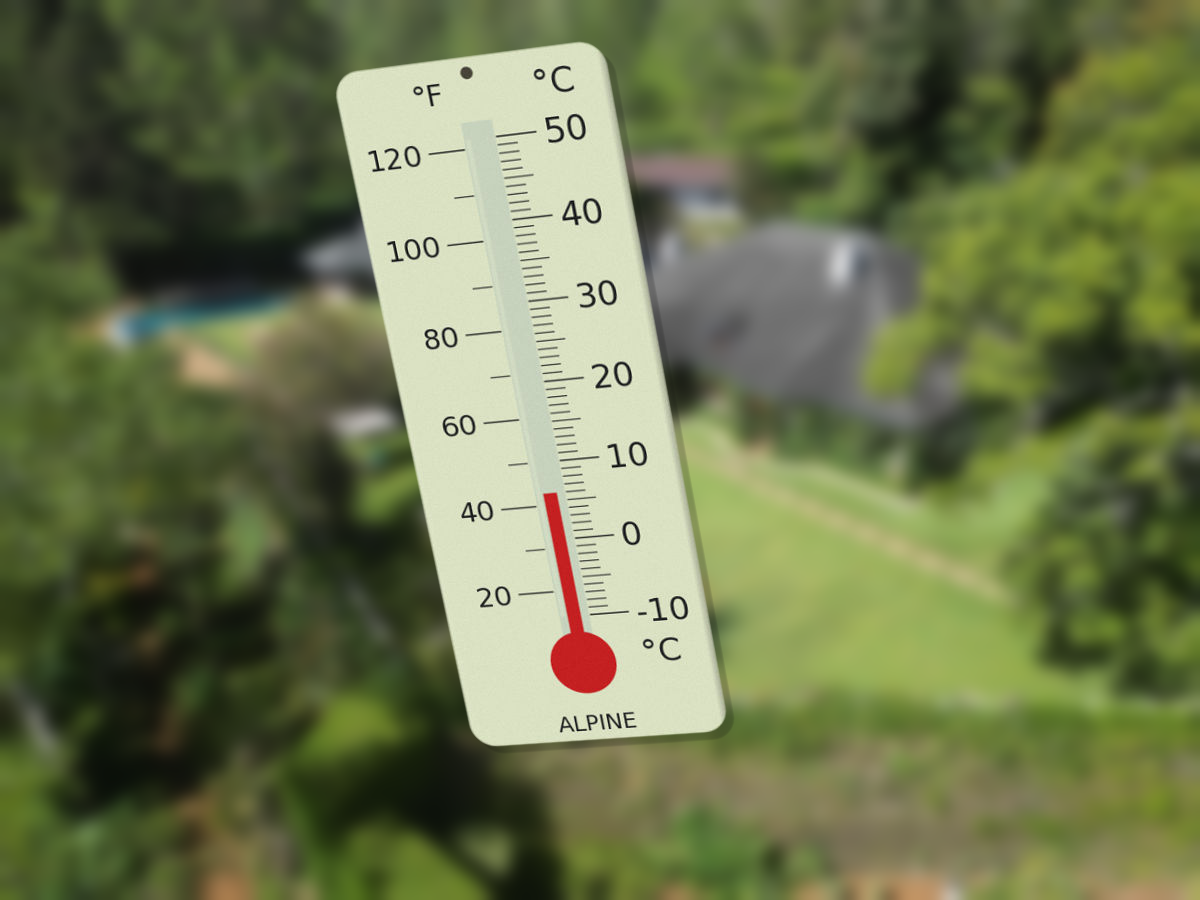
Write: **6** °C
